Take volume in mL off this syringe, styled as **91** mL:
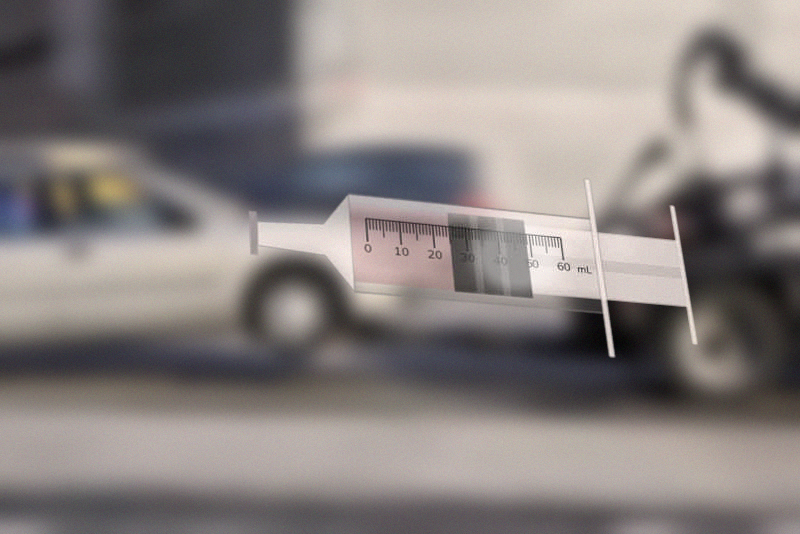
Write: **25** mL
